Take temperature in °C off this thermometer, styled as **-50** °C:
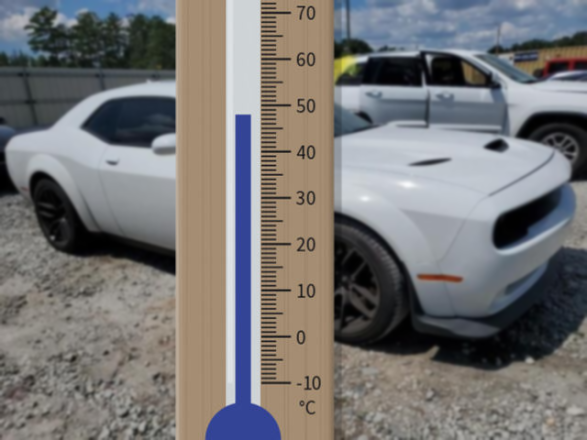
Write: **48** °C
